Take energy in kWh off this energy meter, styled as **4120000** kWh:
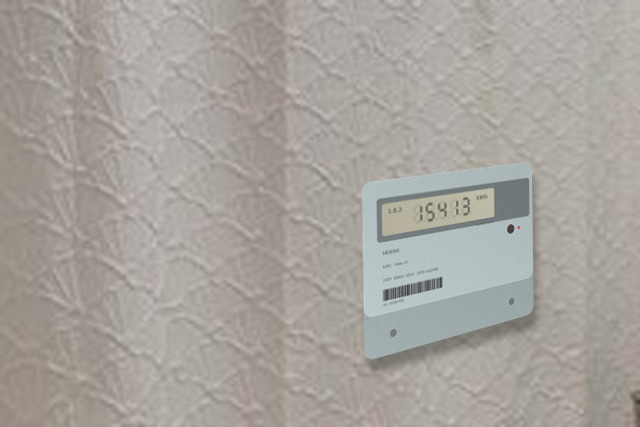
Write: **15413** kWh
